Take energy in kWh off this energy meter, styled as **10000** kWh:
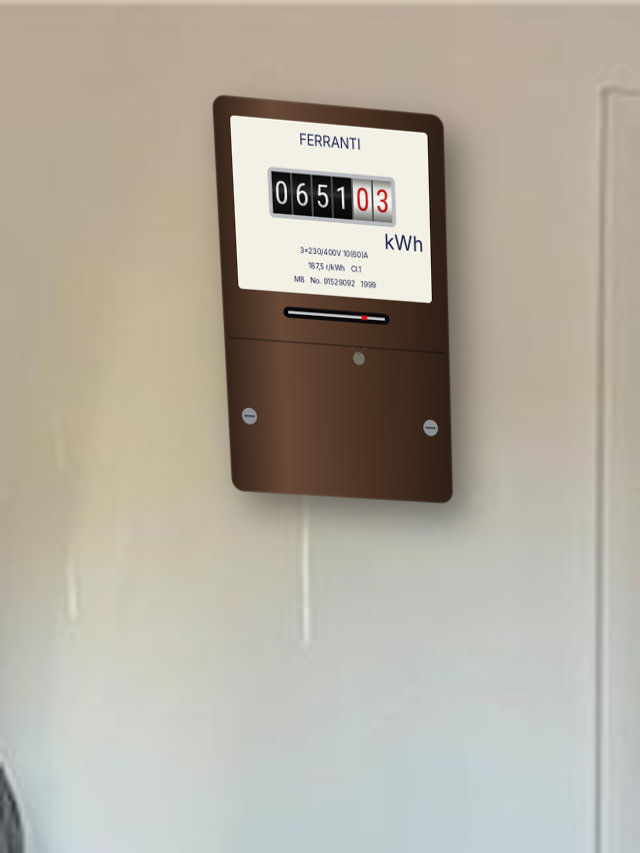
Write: **651.03** kWh
